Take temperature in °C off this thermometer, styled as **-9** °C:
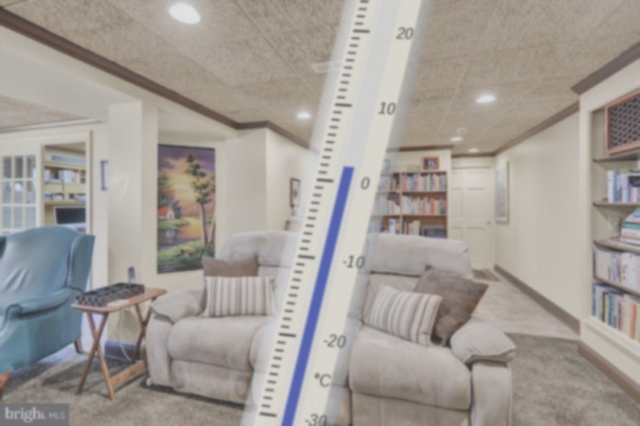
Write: **2** °C
